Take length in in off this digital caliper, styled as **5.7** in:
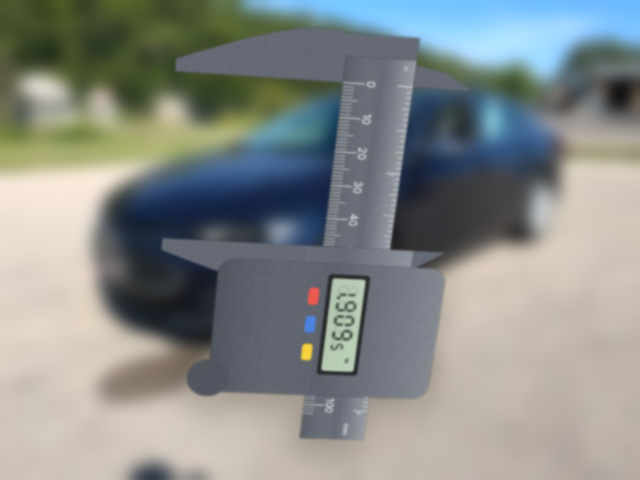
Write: **1.9095** in
